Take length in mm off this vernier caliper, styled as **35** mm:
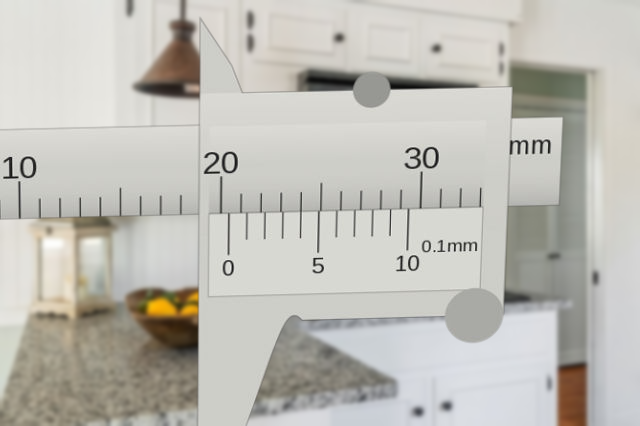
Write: **20.4** mm
